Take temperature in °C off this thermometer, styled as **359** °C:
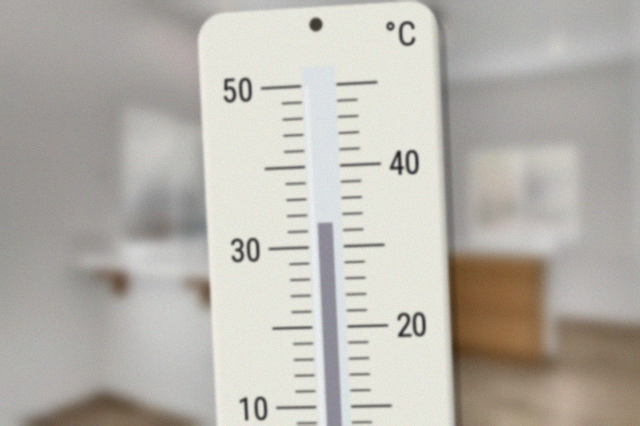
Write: **33** °C
